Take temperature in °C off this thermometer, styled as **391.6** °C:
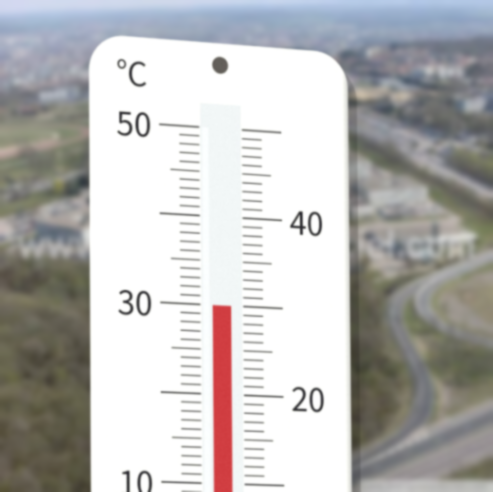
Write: **30** °C
